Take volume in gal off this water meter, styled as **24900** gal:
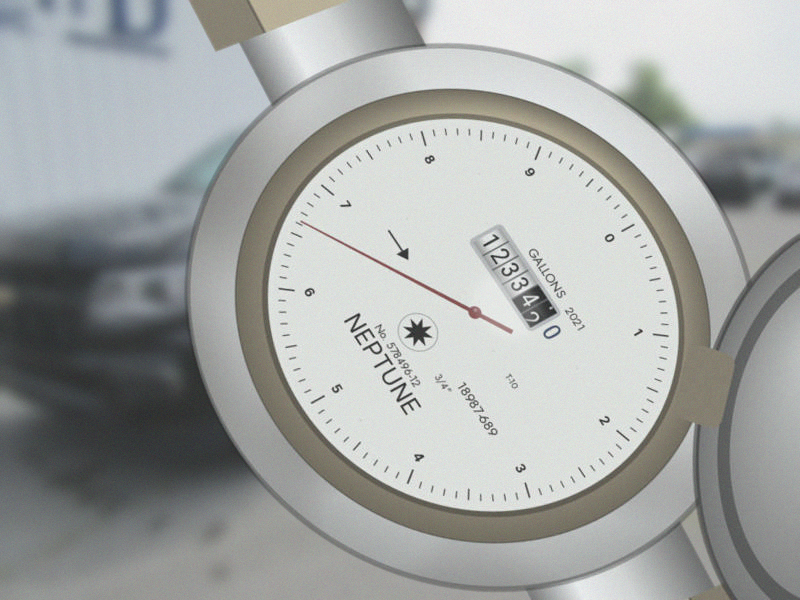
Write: **1233416.6** gal
